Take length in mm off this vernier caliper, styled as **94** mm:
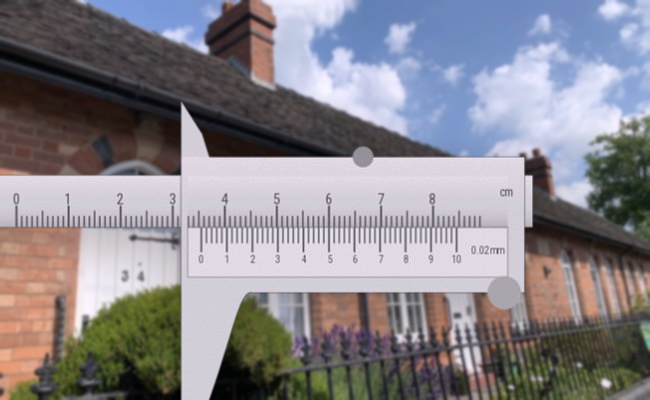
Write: **35.5** mm
